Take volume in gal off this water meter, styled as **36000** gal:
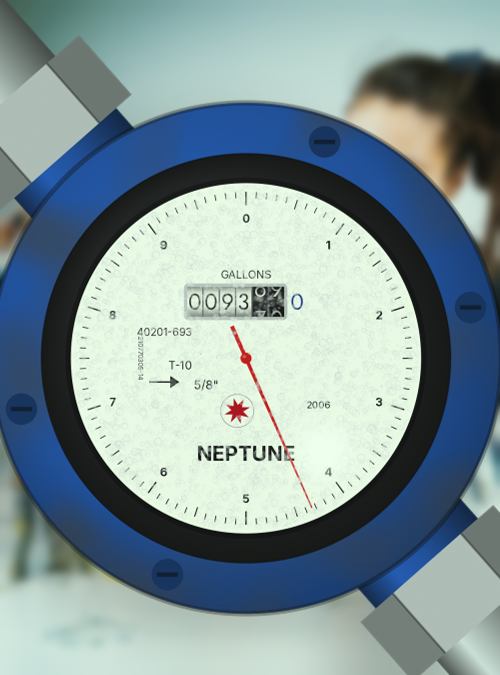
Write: **93694.3** gal
